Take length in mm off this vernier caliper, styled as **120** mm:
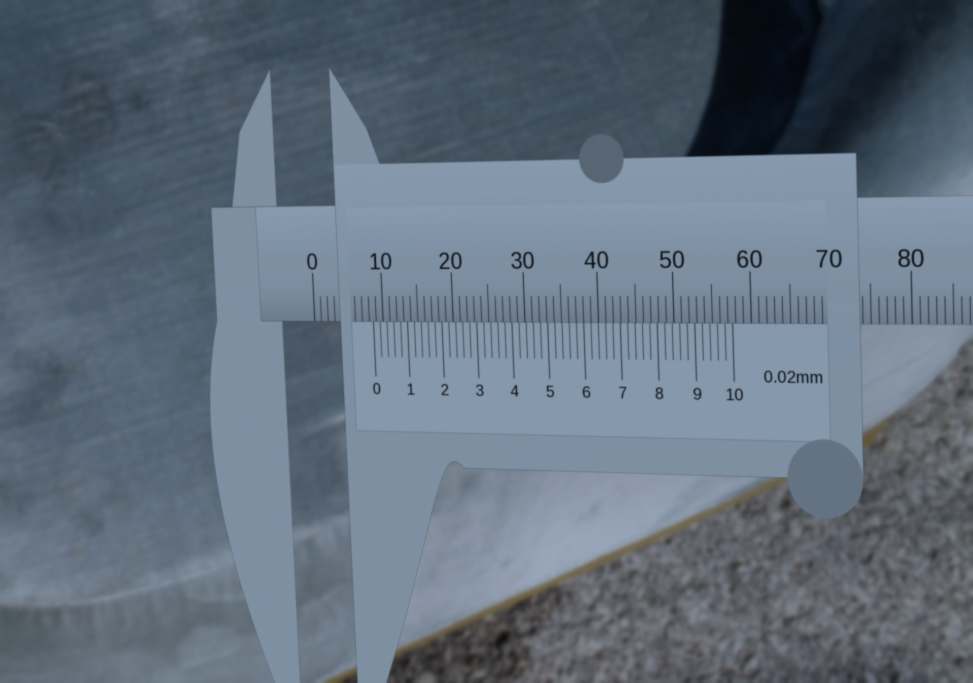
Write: **8.6** mm
